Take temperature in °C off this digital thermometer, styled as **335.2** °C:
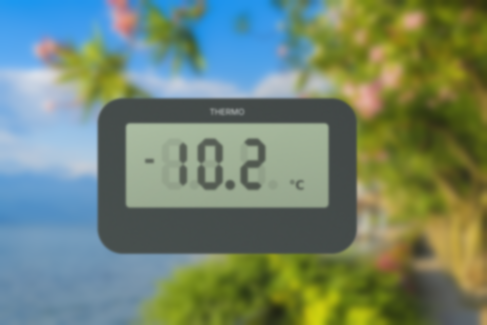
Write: **-10.2** °C
